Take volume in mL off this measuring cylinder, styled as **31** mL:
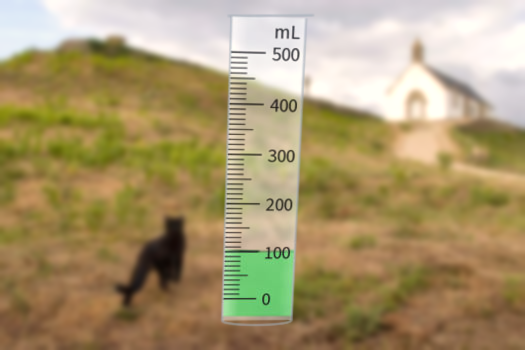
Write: **100** mL
